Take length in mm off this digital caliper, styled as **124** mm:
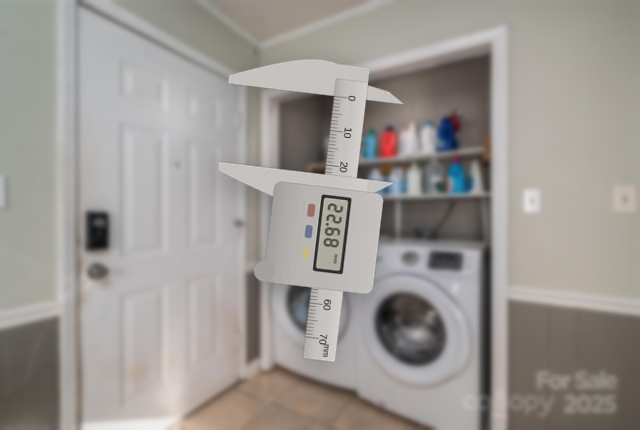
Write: **22.68** mm
